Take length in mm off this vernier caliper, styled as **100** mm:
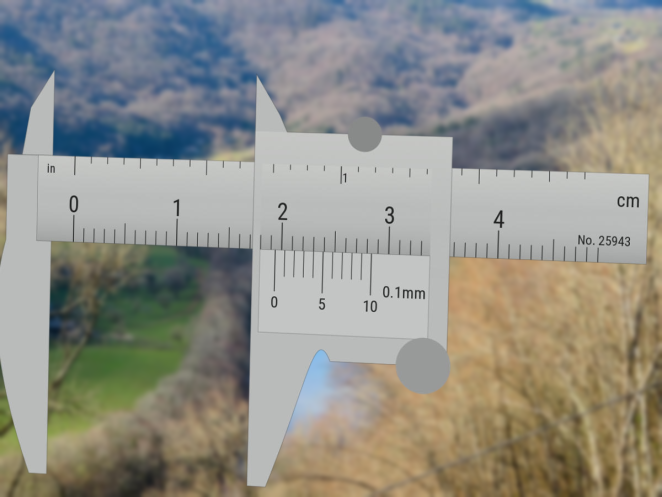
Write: **19.4** mm
